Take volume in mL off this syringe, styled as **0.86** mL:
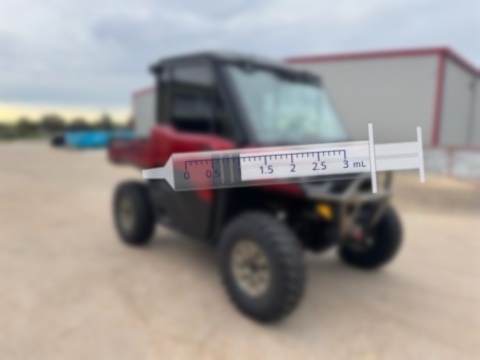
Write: **0.5** mL
